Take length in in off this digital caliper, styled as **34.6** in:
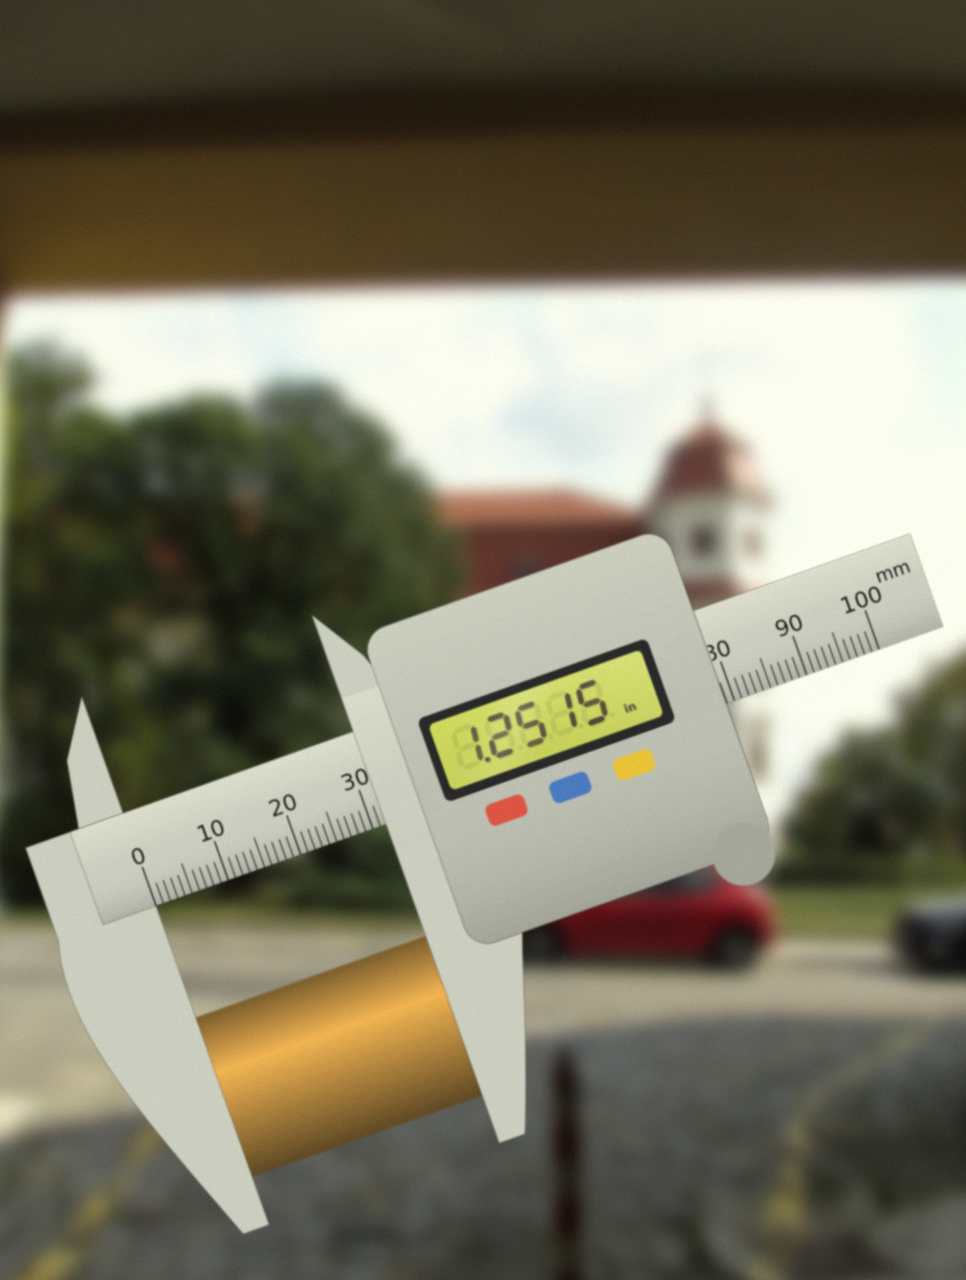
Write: **1.2515** in
